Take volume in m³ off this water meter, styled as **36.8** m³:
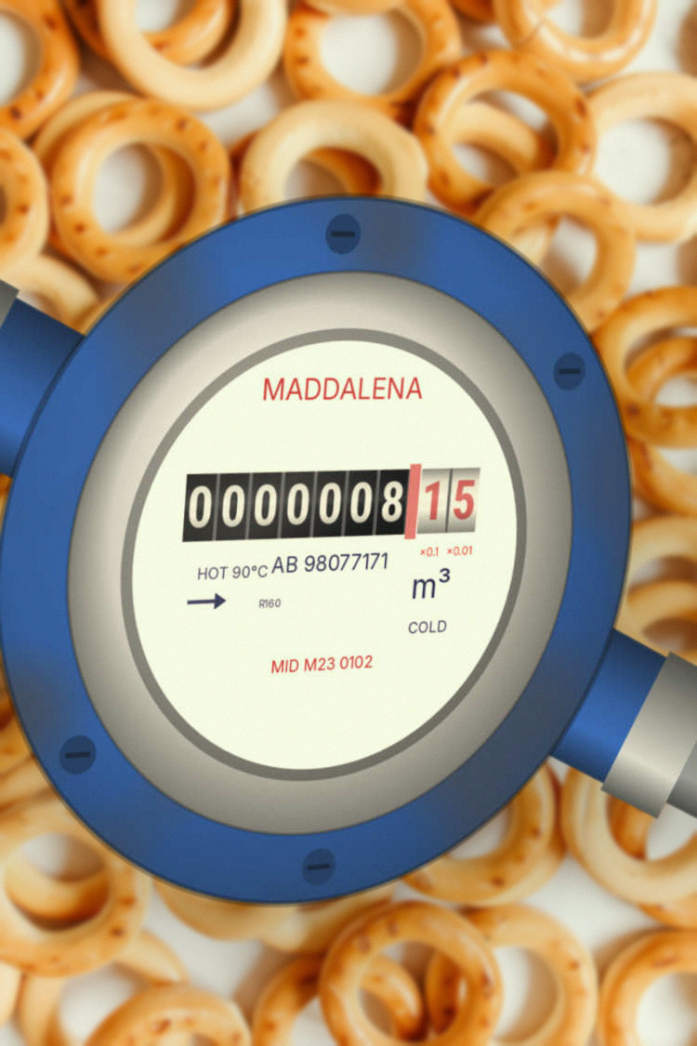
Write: **8.15** m³
